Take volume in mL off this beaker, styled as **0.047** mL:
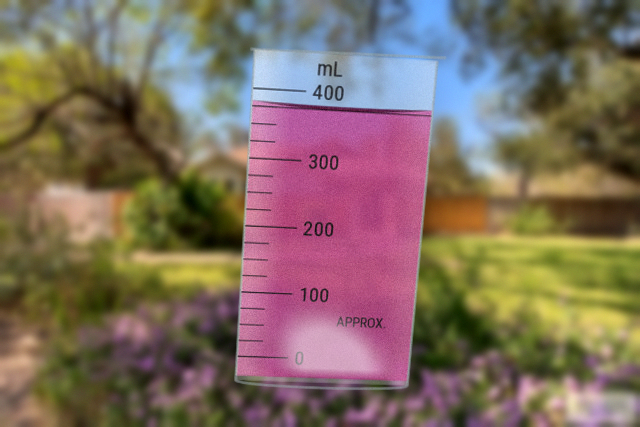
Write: **375** mL
